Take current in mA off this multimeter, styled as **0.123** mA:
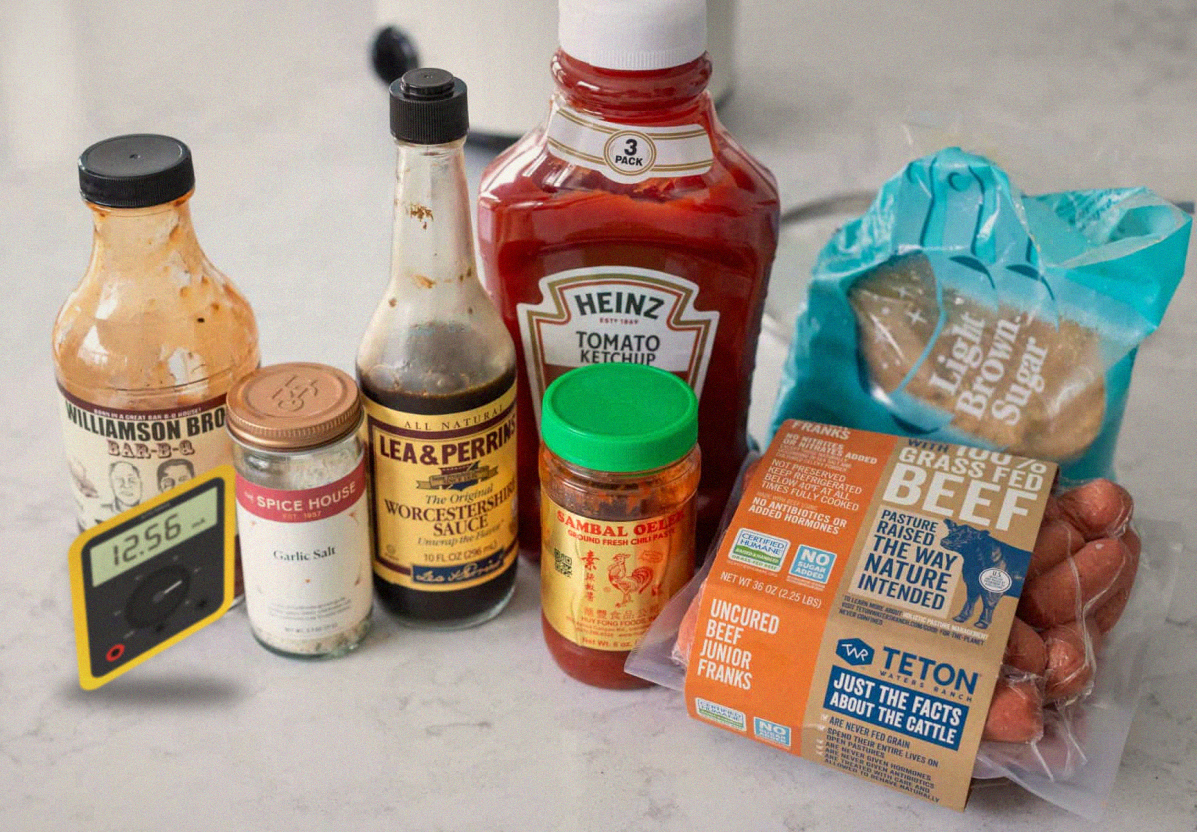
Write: **12.56** mA
